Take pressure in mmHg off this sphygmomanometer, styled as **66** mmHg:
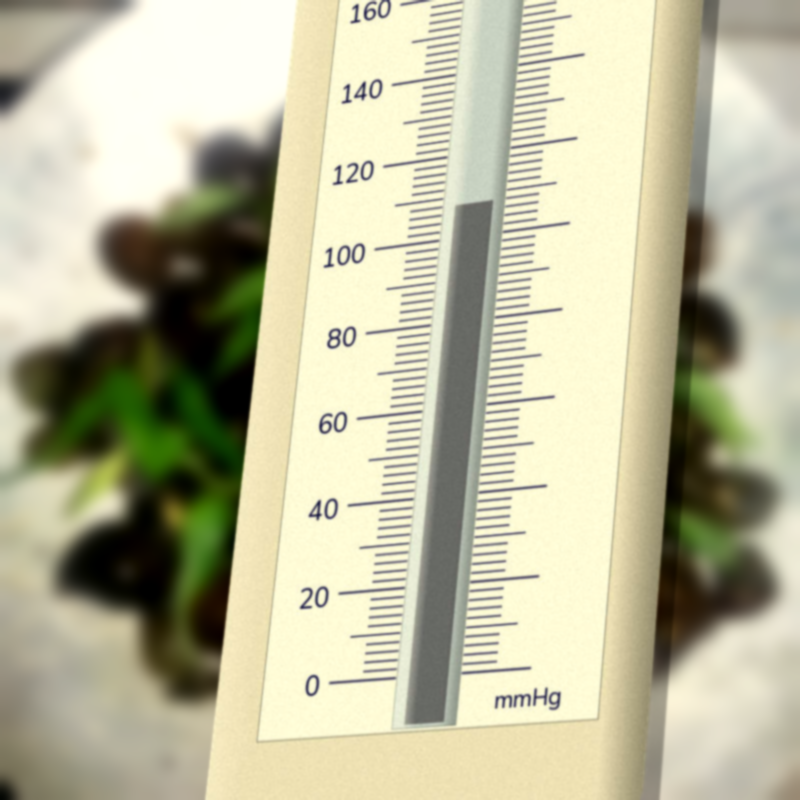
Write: **108** mmHg
